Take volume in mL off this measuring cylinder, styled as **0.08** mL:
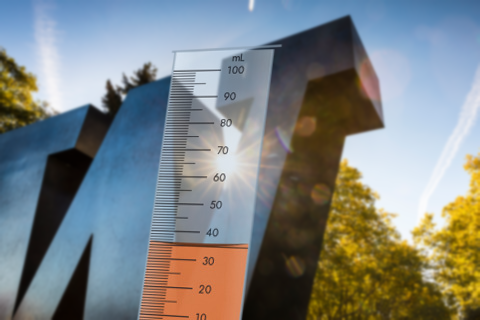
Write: **35** mL
